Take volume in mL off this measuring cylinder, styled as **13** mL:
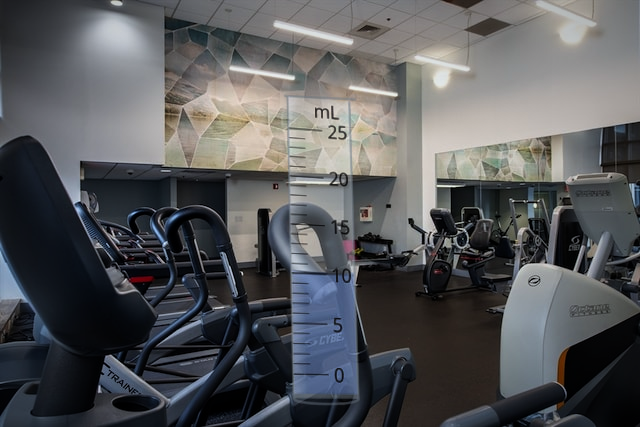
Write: **10** mL
